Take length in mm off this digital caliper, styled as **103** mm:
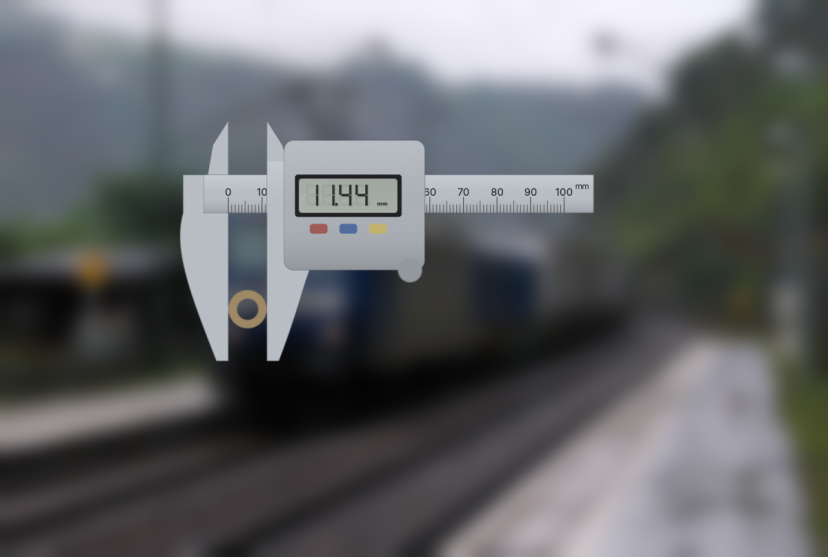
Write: **11.44** mm
